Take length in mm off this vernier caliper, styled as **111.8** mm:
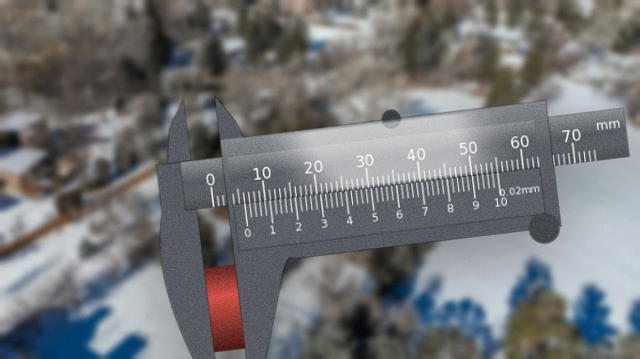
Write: **6.0** mm
